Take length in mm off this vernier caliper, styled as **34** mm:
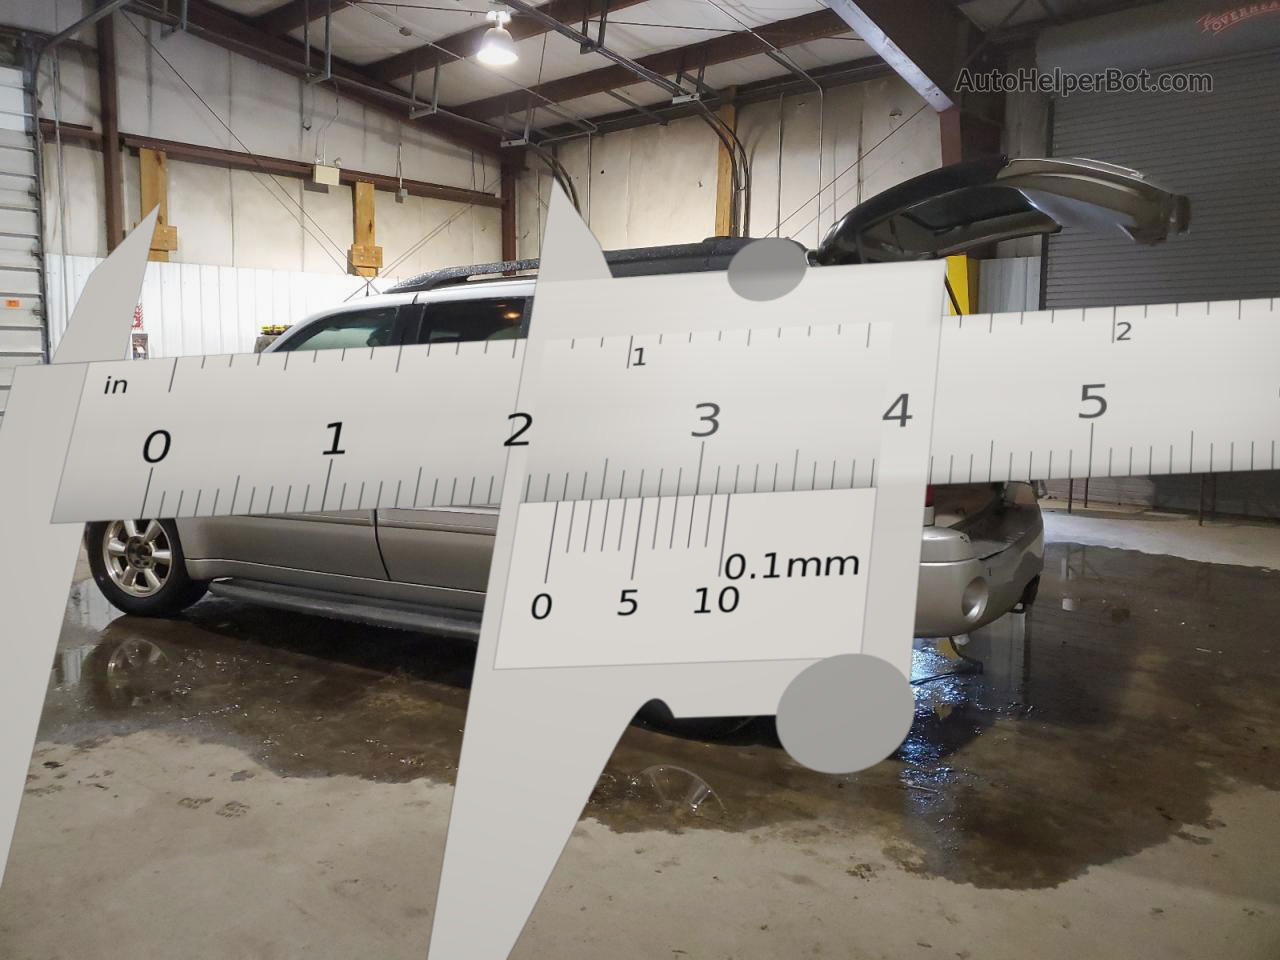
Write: **22.7** mm
